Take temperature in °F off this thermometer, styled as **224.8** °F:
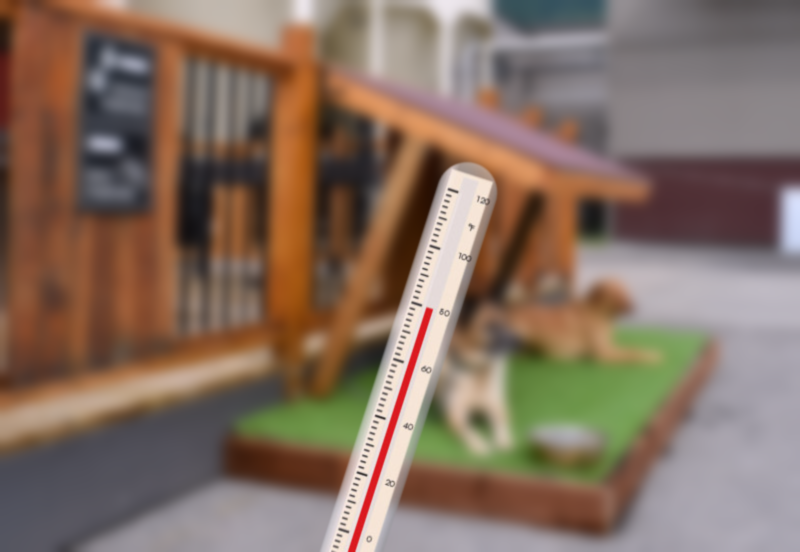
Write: **80** °F
